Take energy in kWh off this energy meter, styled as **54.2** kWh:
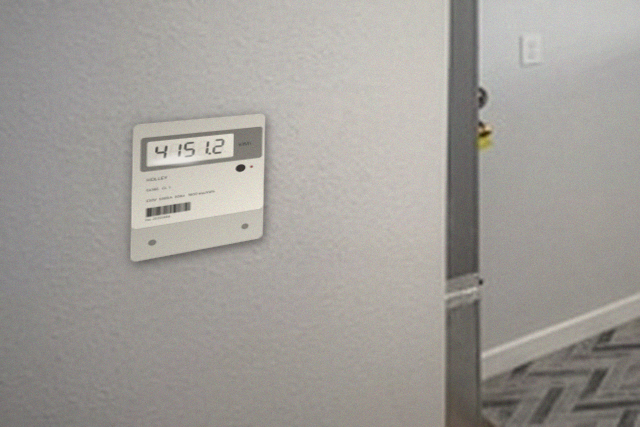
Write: **4151.2** kWh
